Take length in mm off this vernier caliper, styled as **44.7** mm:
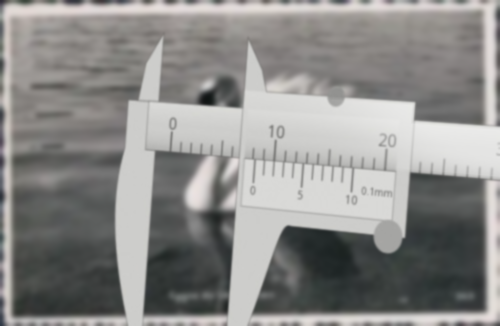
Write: **8.2** mm
